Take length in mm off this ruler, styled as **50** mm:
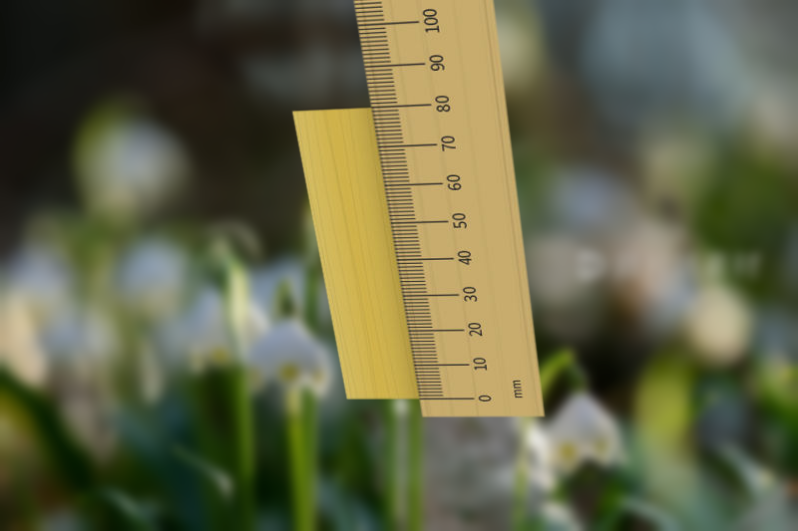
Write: **80** mm
